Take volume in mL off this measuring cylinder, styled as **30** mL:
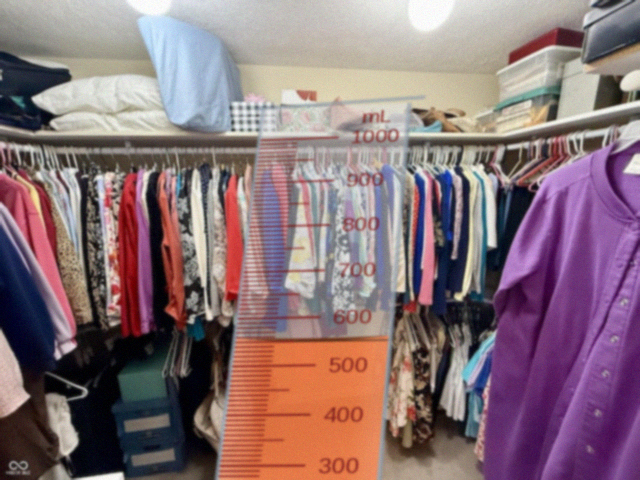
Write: **550** mL
